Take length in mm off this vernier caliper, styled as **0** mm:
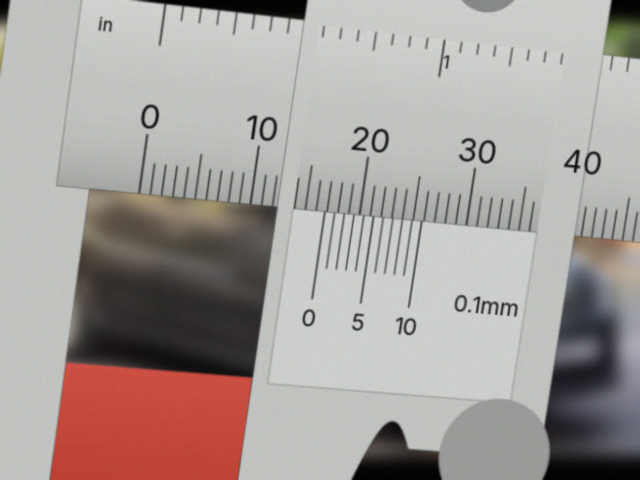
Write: **16.8** mm
